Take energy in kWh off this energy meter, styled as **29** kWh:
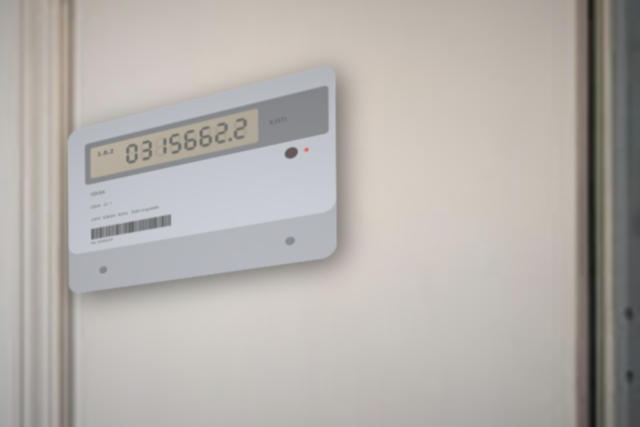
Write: **315662.2** kWh
